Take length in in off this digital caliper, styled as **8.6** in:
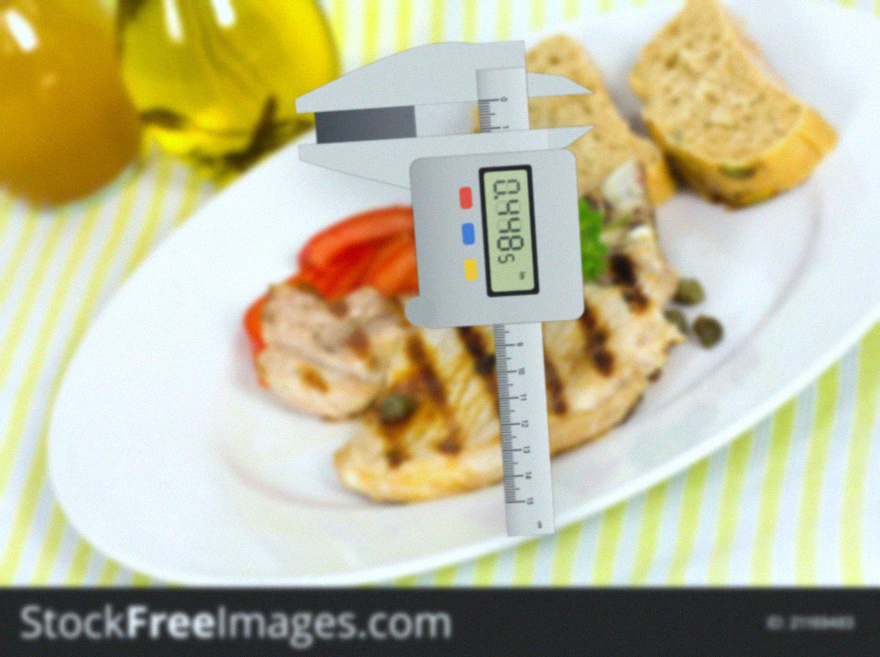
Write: **0.4485** in
